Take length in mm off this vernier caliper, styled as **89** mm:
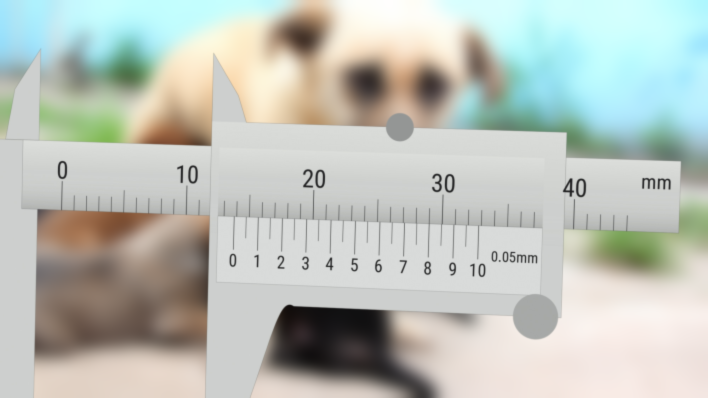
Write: **13.8** mm
